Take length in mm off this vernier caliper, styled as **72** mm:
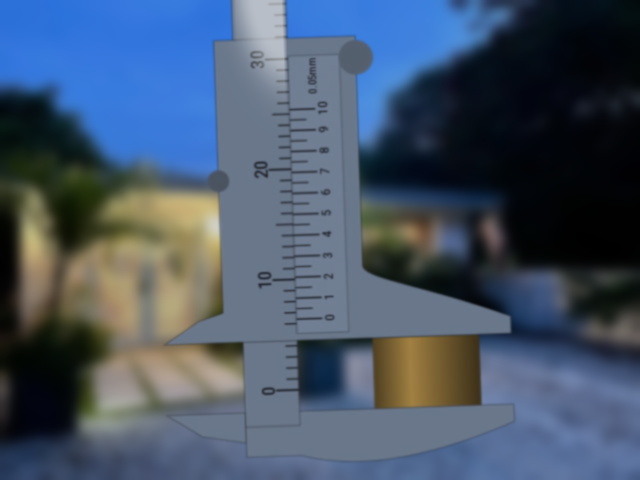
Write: **6.4** mm
